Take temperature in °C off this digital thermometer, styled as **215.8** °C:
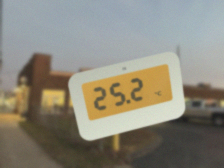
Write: **25.2** °C
